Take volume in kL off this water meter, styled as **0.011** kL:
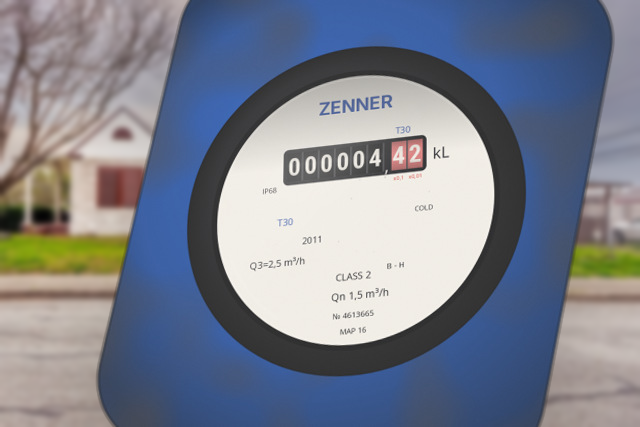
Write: **4.42** kL
